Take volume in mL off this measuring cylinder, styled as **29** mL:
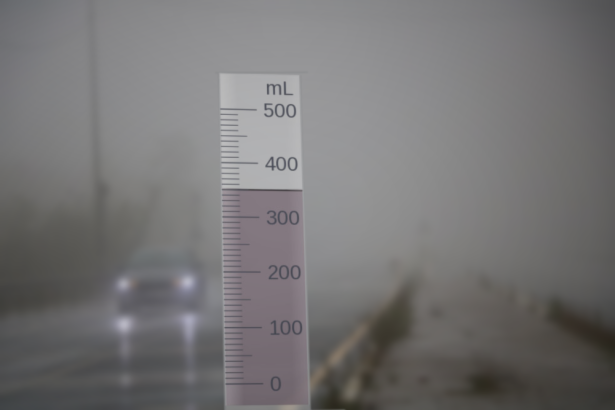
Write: **350** mL
